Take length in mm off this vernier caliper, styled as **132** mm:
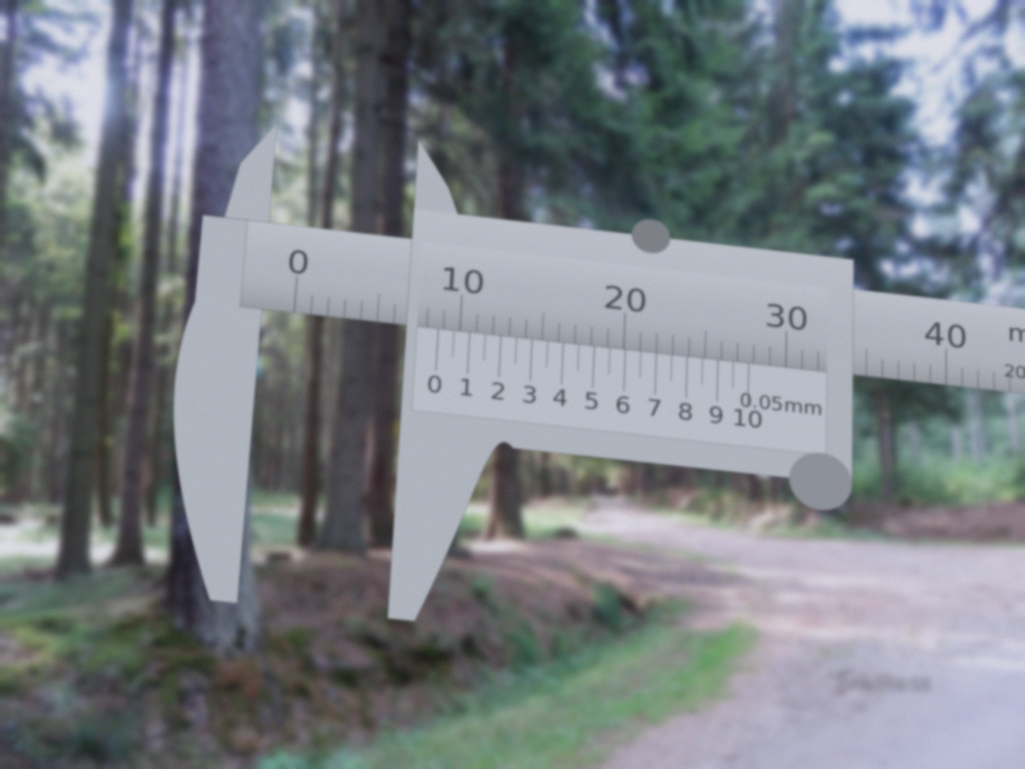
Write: **8.7** mm
